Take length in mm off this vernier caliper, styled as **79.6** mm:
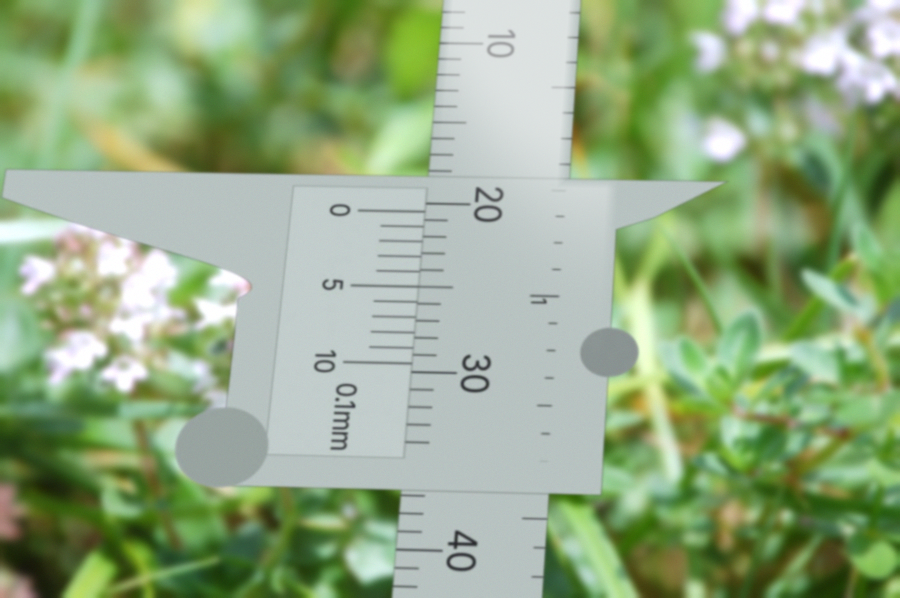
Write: **20.5** mm
